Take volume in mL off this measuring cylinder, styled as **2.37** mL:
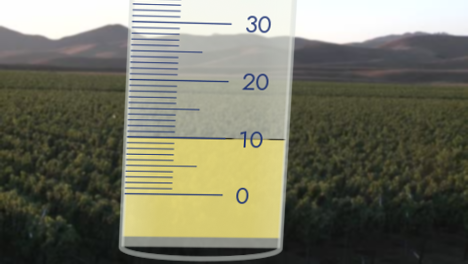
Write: **10** mL
